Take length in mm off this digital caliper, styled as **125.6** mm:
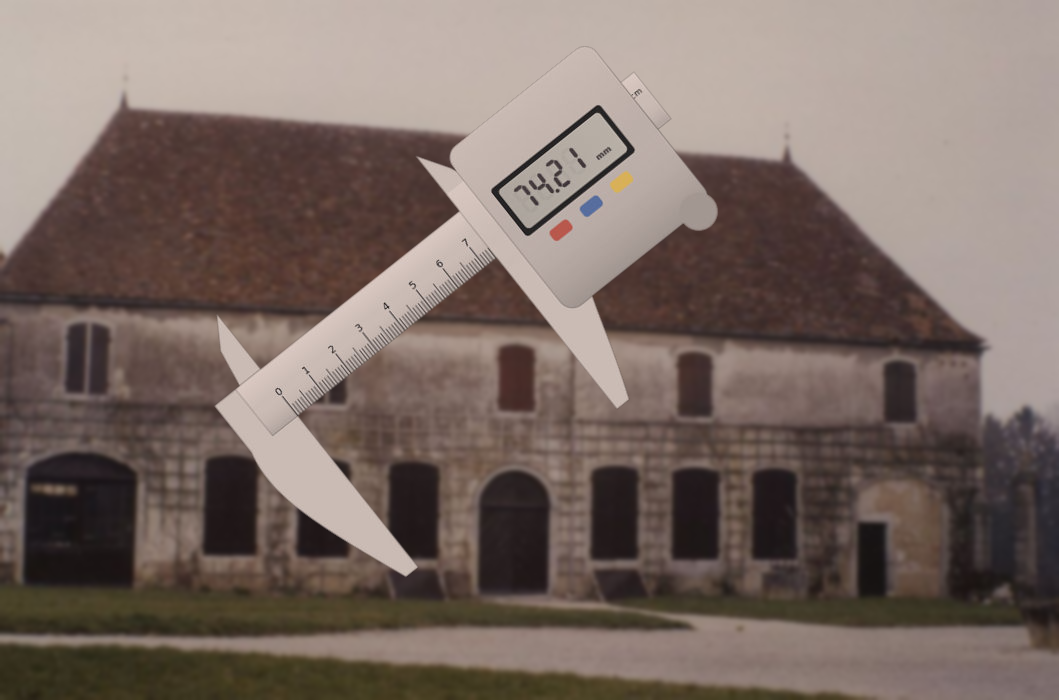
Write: **74.21** mm
